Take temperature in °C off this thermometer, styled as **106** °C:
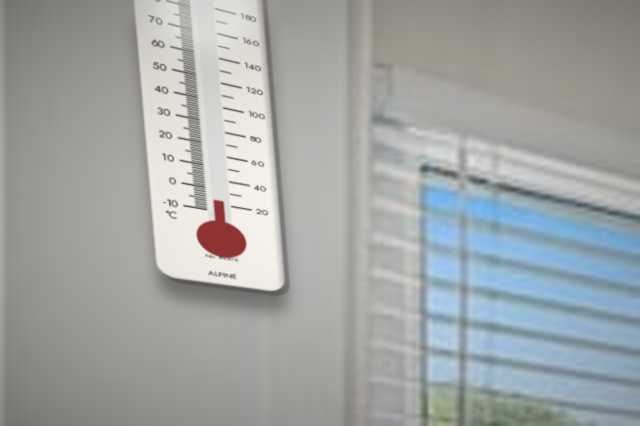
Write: **-5** °C
